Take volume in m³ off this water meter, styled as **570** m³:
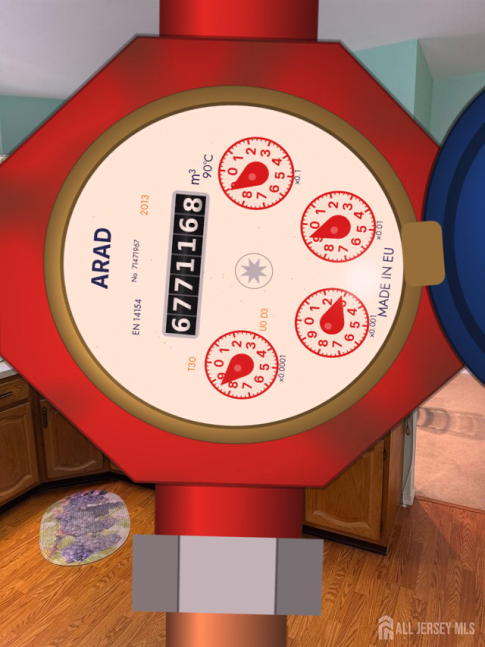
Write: **6771167.8928** m³
